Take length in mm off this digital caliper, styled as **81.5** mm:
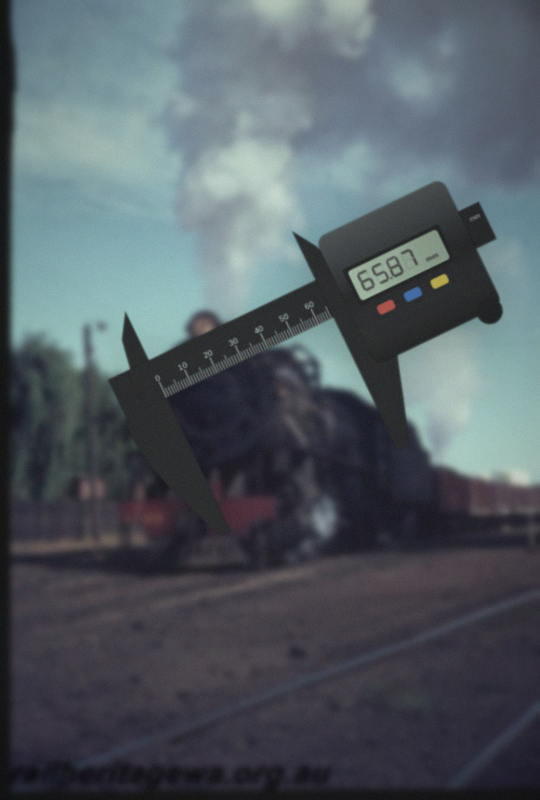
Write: **65.87** mm
